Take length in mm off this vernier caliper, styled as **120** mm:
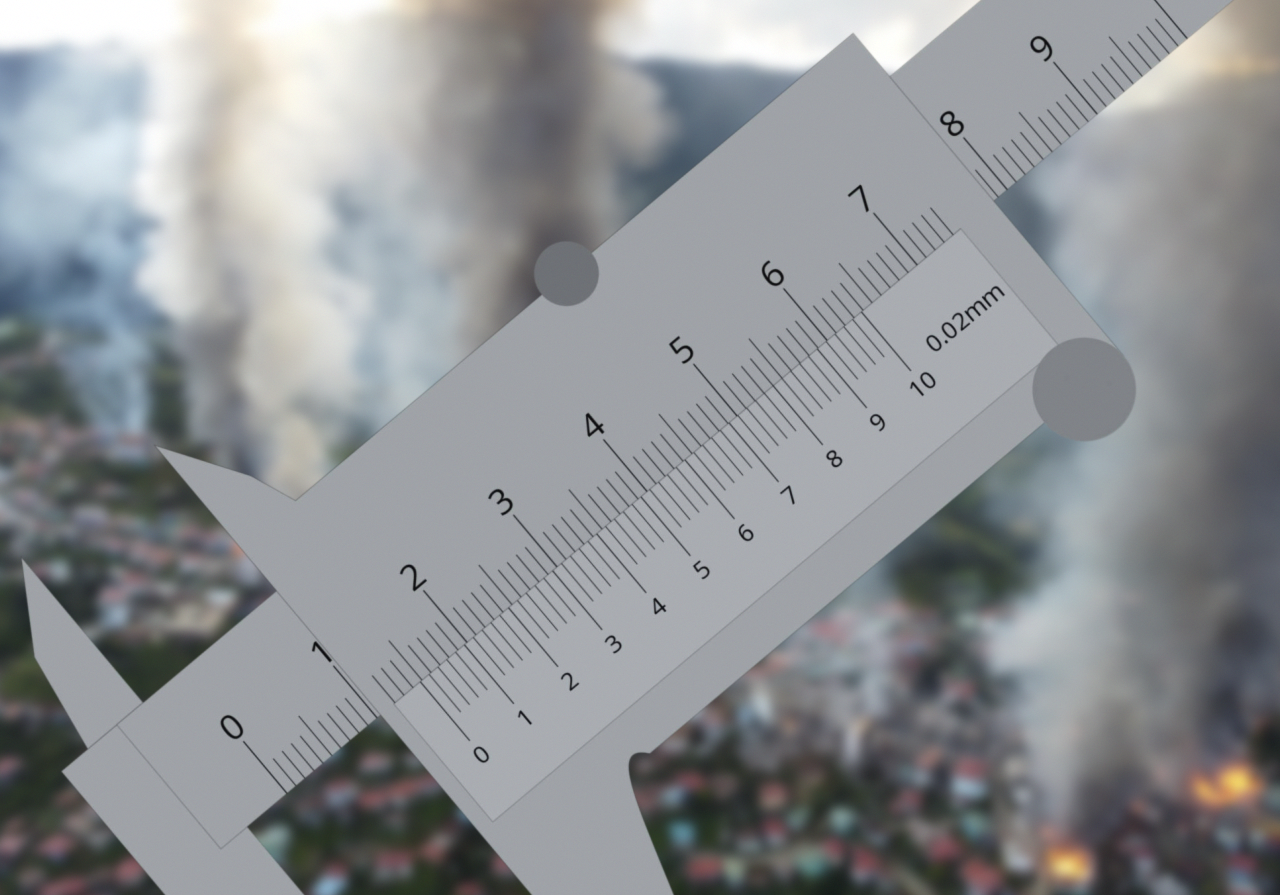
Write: **14.8** mm
